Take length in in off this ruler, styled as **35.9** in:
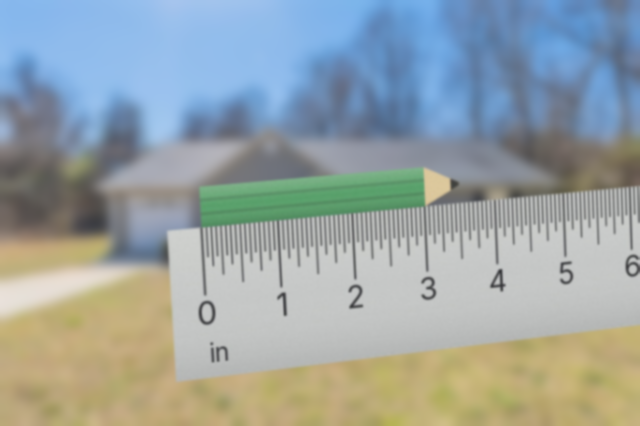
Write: **3.5** in
